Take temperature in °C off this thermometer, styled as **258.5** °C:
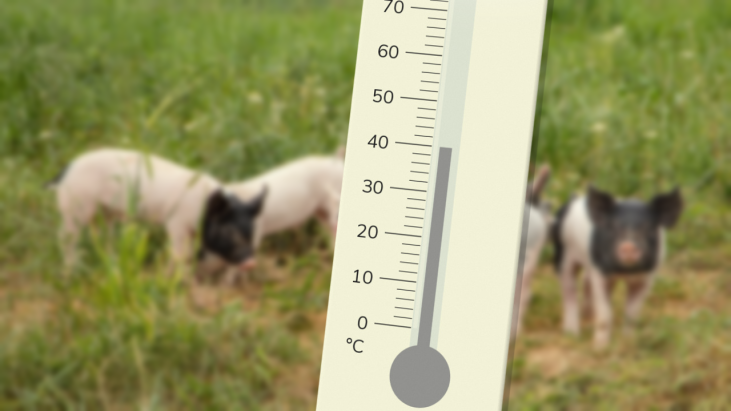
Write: **40** °C
